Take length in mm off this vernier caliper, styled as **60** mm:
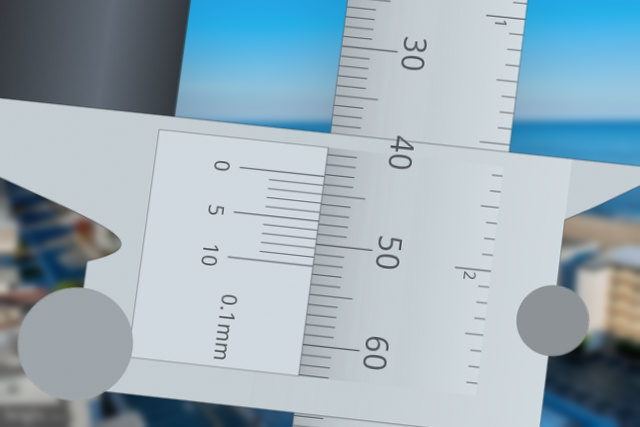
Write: **43.2** mm
